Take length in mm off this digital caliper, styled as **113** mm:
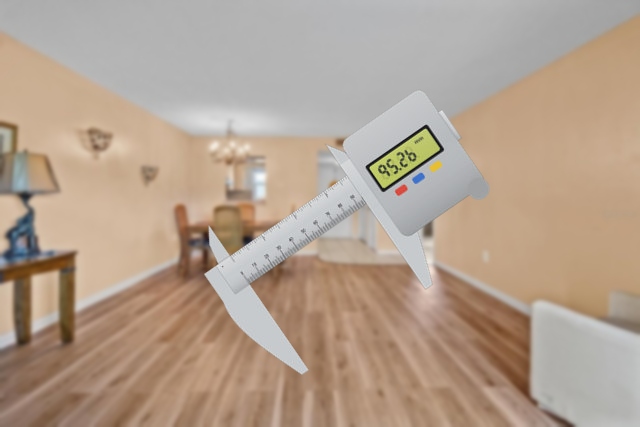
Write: **95.26** mm
